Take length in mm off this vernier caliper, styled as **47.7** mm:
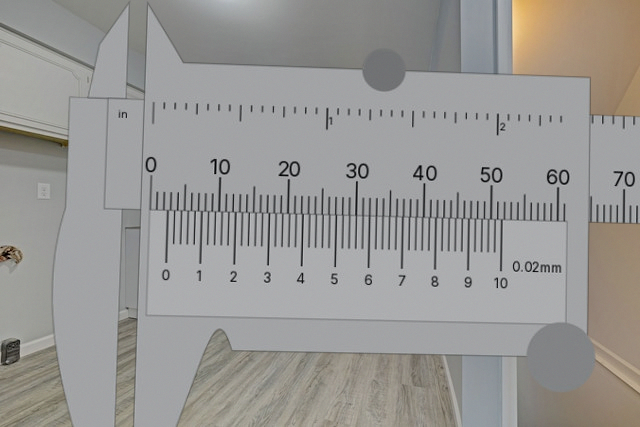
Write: **2.6** mm
